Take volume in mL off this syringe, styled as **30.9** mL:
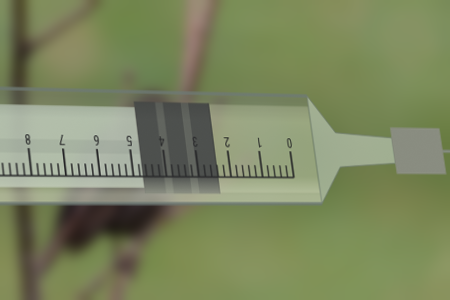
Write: **2.4** mL
